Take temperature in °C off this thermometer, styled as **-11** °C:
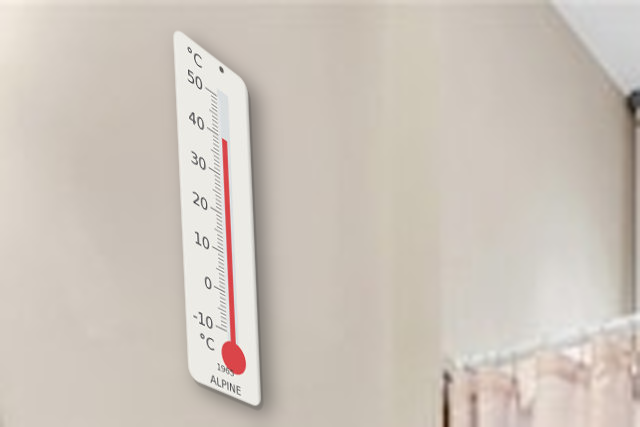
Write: **40** °C
